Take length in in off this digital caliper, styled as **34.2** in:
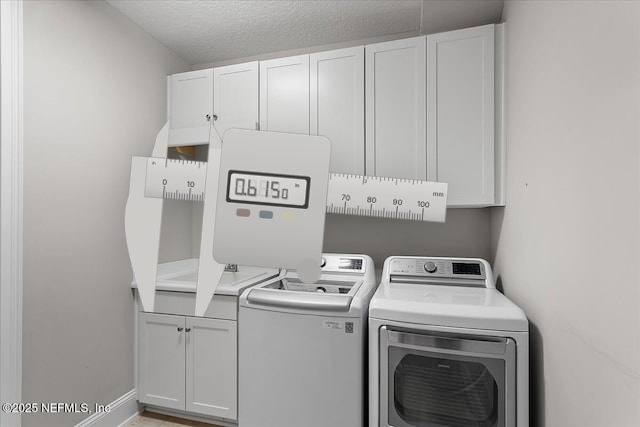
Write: **0.6150** in
